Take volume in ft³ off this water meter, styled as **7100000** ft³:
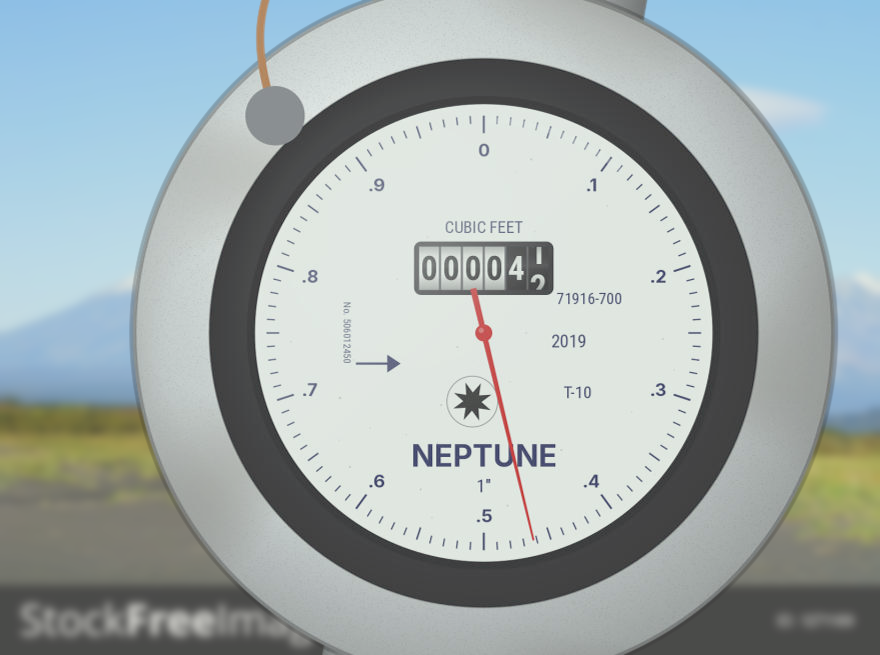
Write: **41.46** ft³
